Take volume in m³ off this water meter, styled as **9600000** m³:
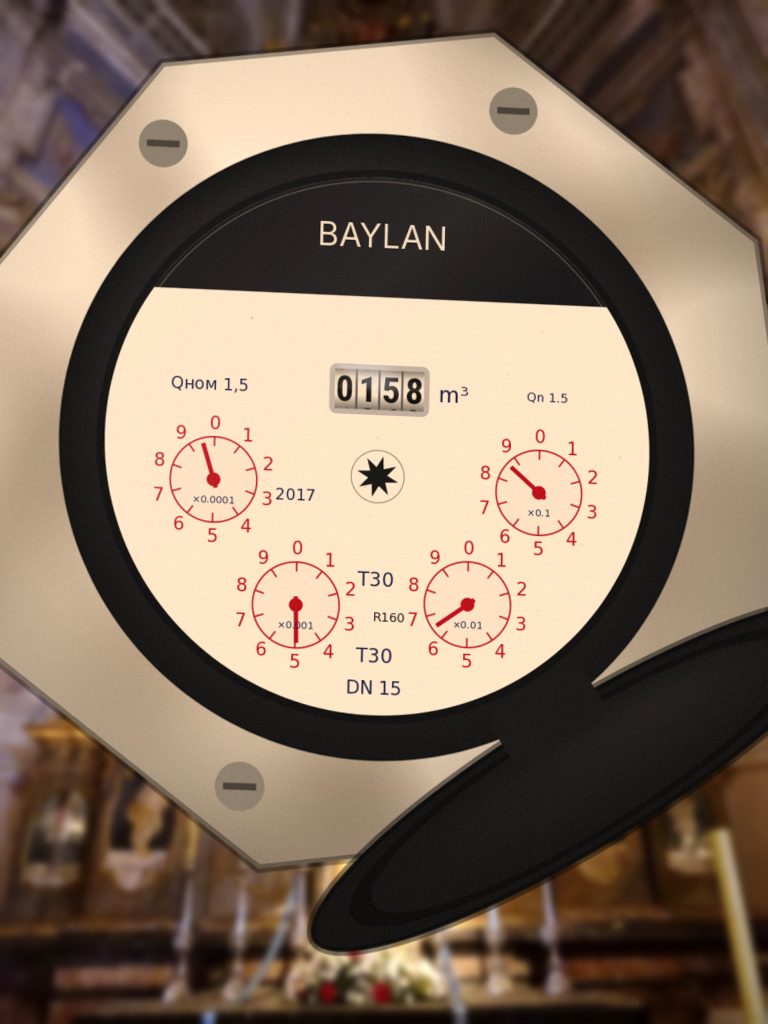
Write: **158.8649** m³
